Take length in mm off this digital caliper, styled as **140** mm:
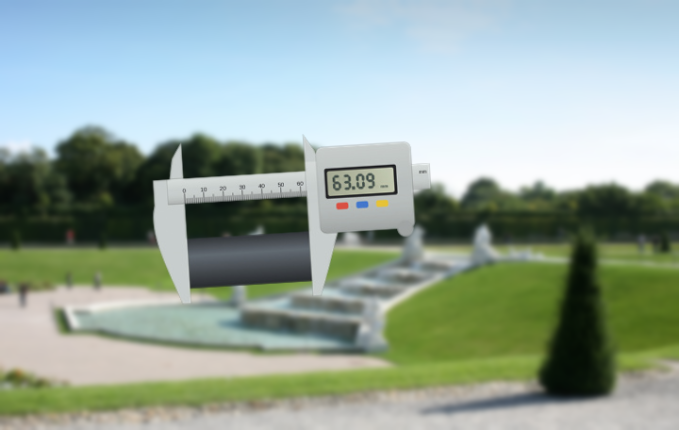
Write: **63.09** mm
